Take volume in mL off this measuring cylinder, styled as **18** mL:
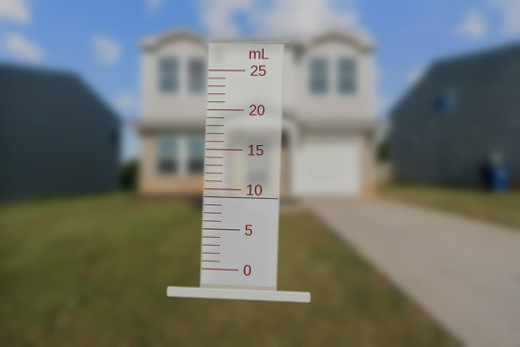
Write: **9** mL
